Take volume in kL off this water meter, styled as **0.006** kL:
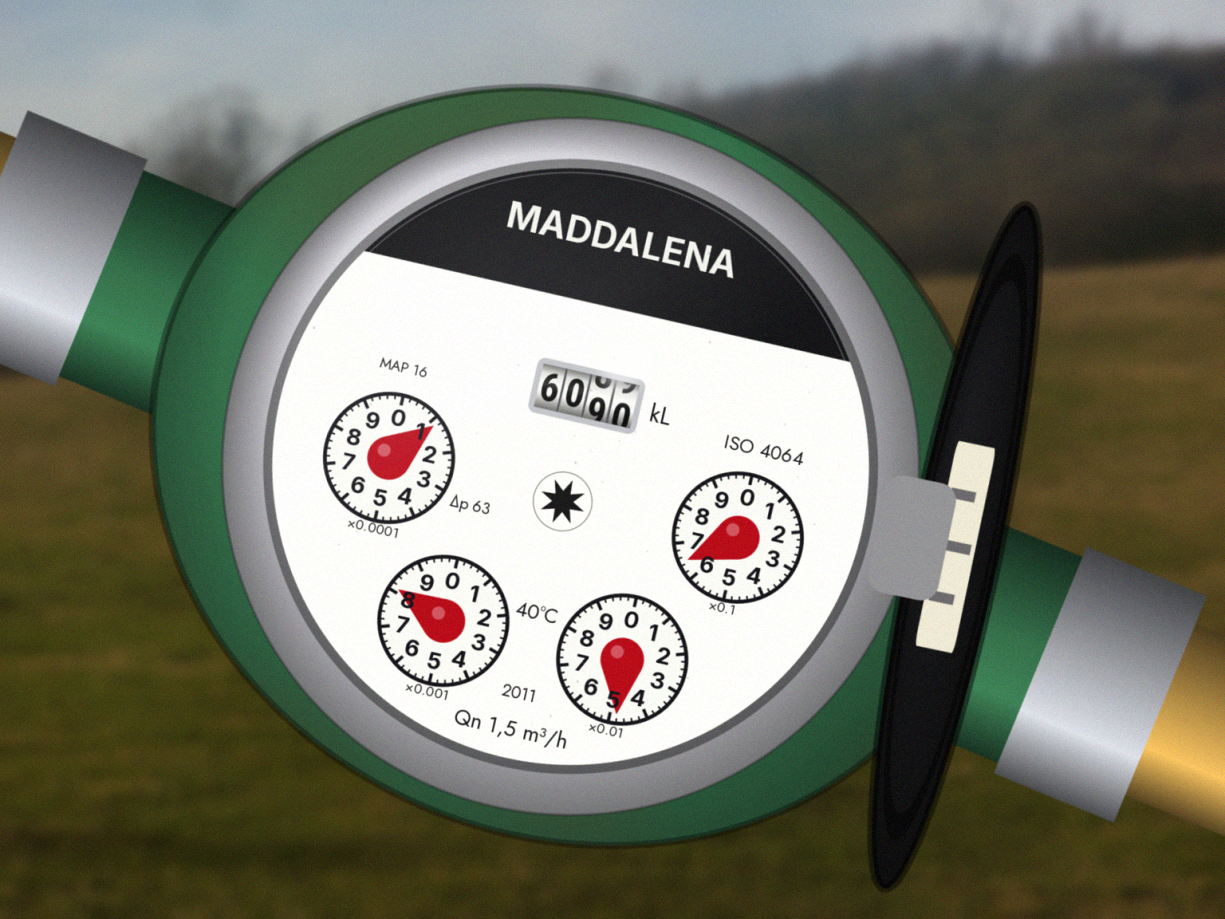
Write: **6089.6481** kL
